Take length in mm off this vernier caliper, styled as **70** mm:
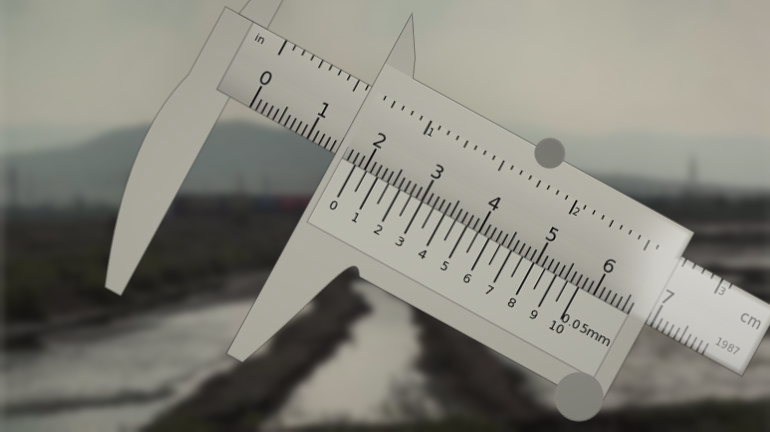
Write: **18.4** mm
